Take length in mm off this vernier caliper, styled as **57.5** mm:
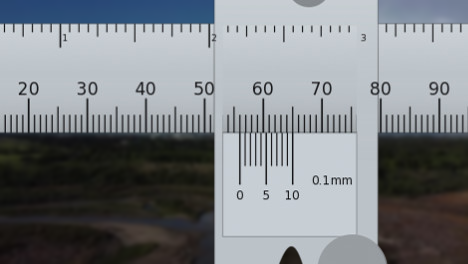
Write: **56.0** mm
